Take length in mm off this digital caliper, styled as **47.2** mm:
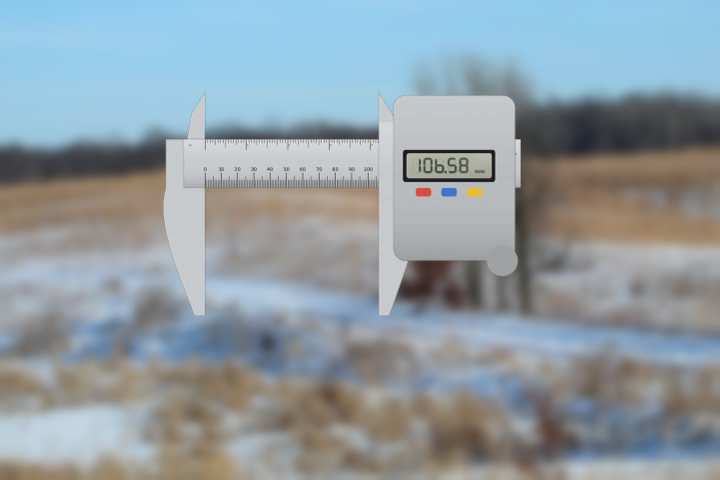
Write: **106.58** mm
